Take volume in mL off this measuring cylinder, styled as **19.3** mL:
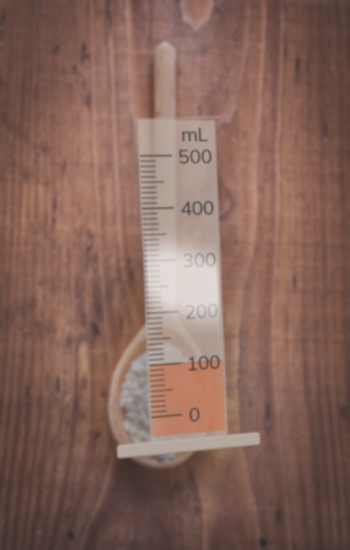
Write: **100** mL
